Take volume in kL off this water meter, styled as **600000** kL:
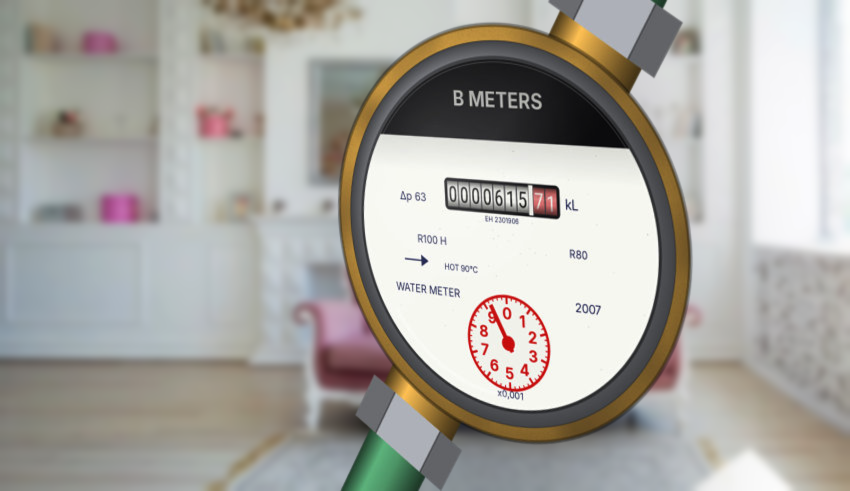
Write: **615.709** kL
